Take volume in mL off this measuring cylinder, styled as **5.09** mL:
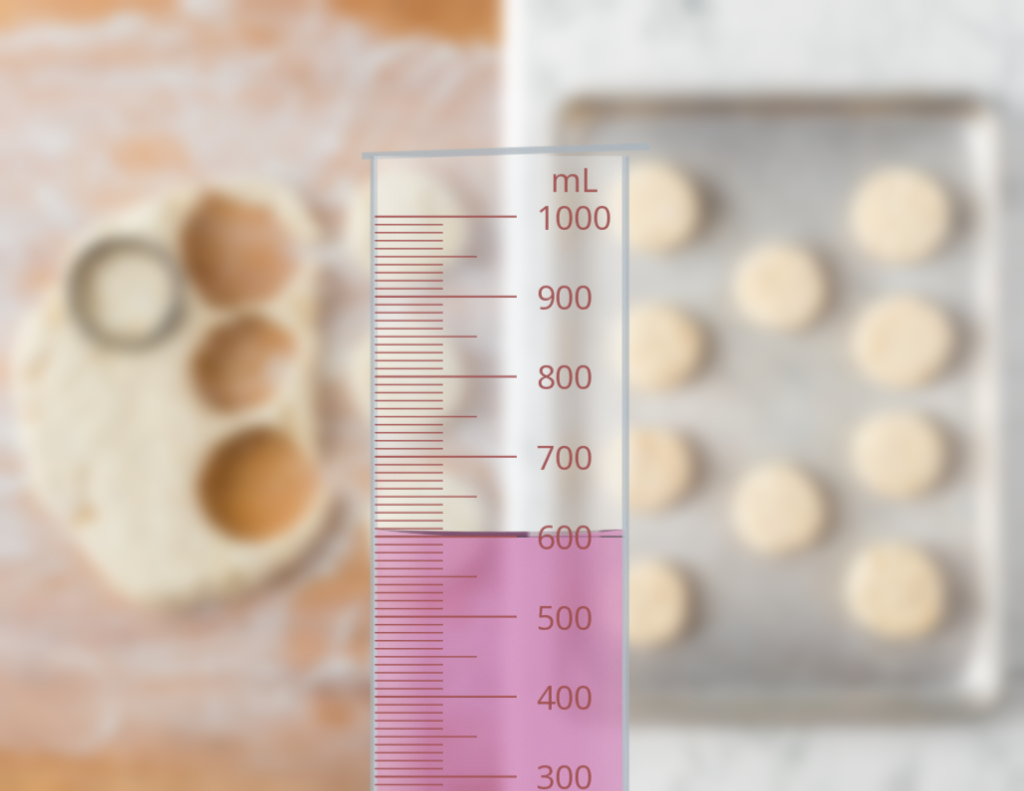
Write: **600** mL
